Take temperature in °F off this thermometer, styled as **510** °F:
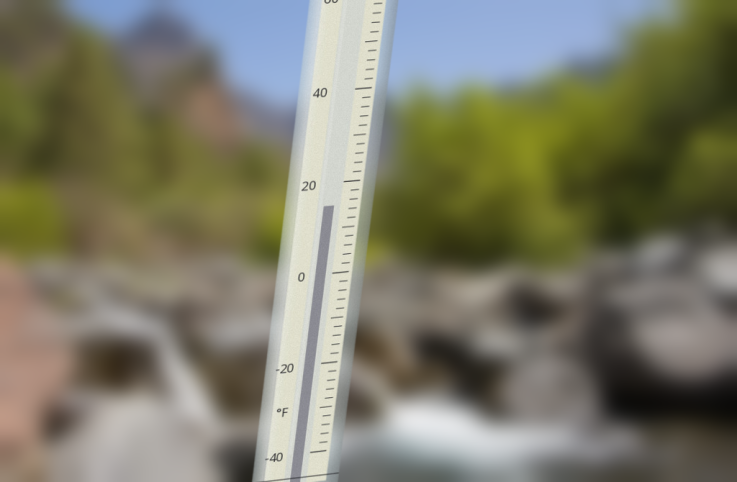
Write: **15** °F
